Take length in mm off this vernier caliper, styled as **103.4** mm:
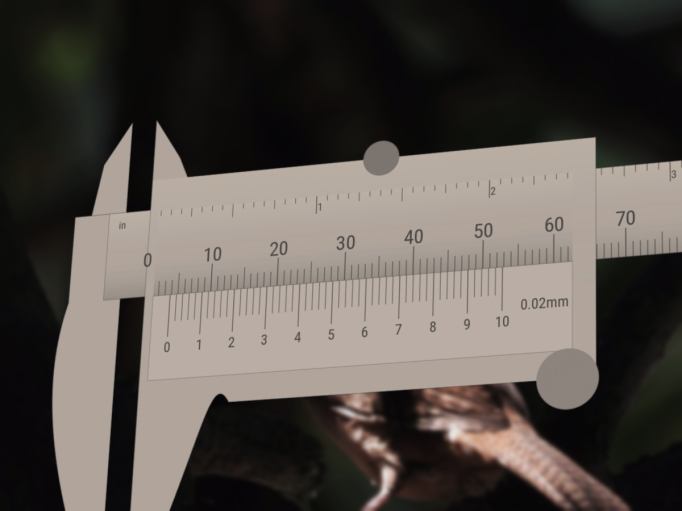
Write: **3.8** mm
